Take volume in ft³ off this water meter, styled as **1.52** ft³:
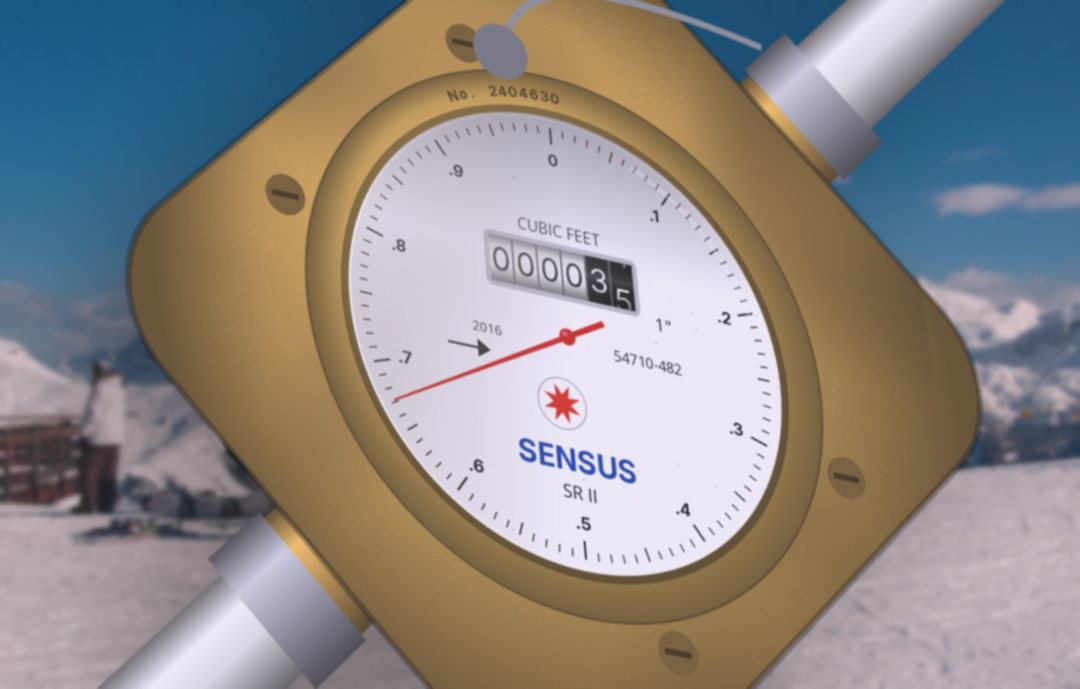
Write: **34.67** ft³
